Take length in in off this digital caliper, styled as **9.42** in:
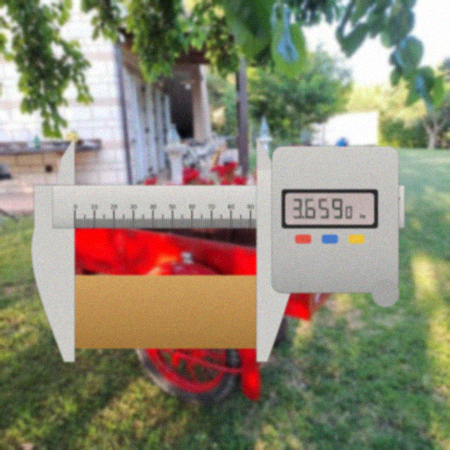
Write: **3.6590** in
